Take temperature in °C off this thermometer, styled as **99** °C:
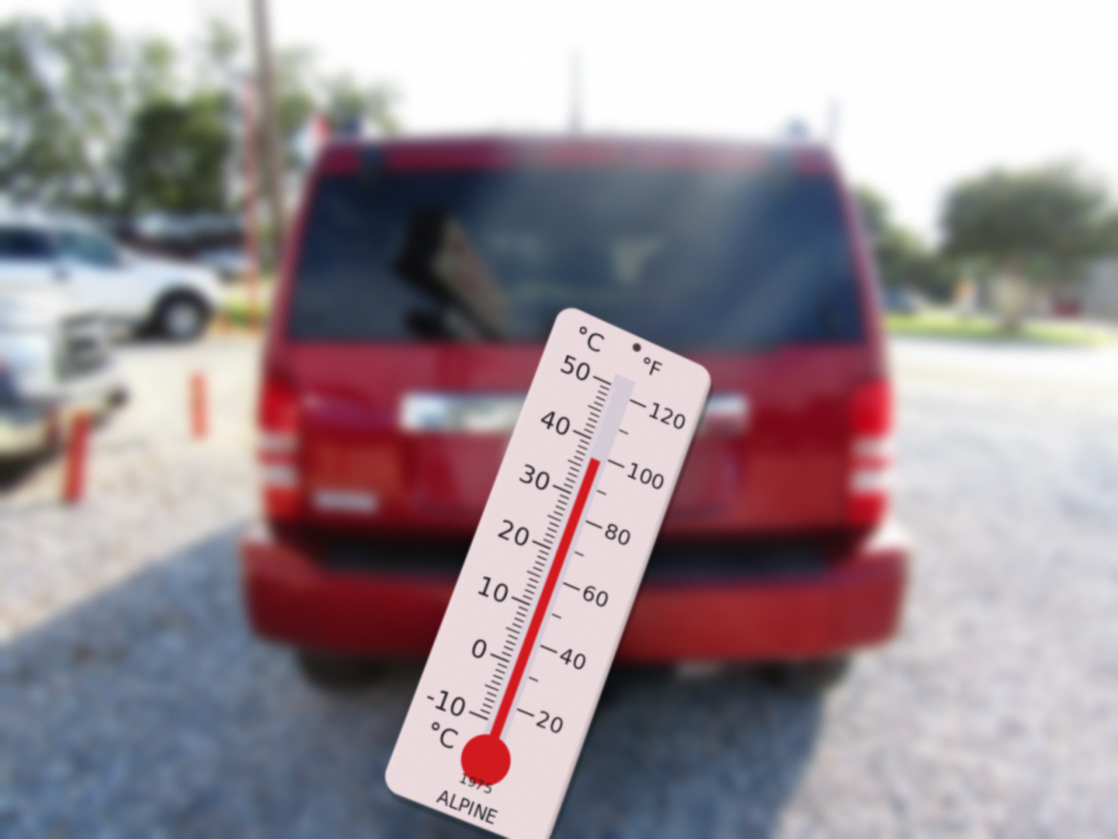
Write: **37** °C
